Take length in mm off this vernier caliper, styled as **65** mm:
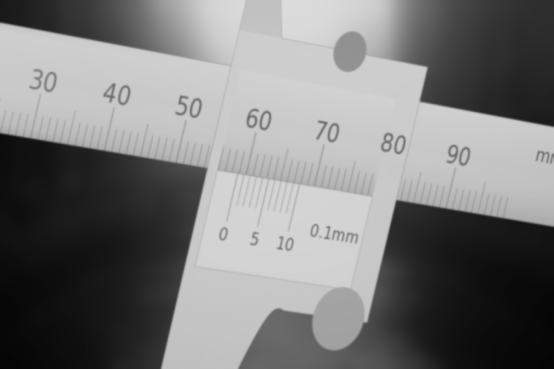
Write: **58.8** mm
